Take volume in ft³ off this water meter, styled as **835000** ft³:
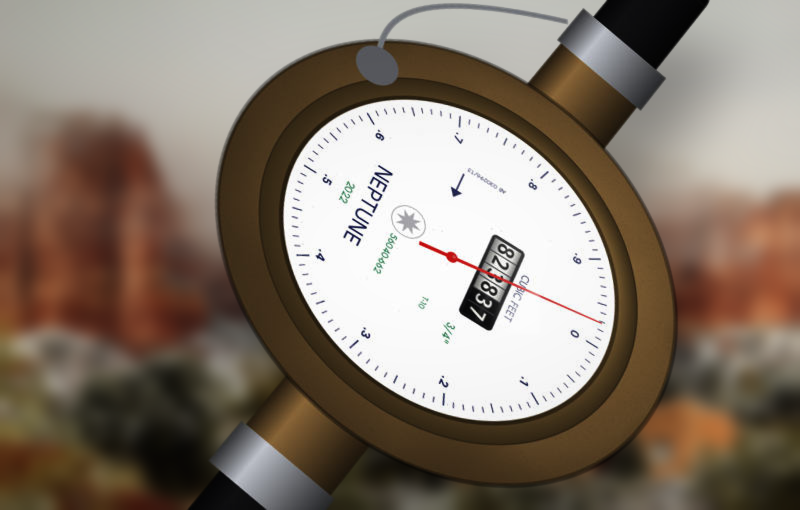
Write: **823836.97** ft³
